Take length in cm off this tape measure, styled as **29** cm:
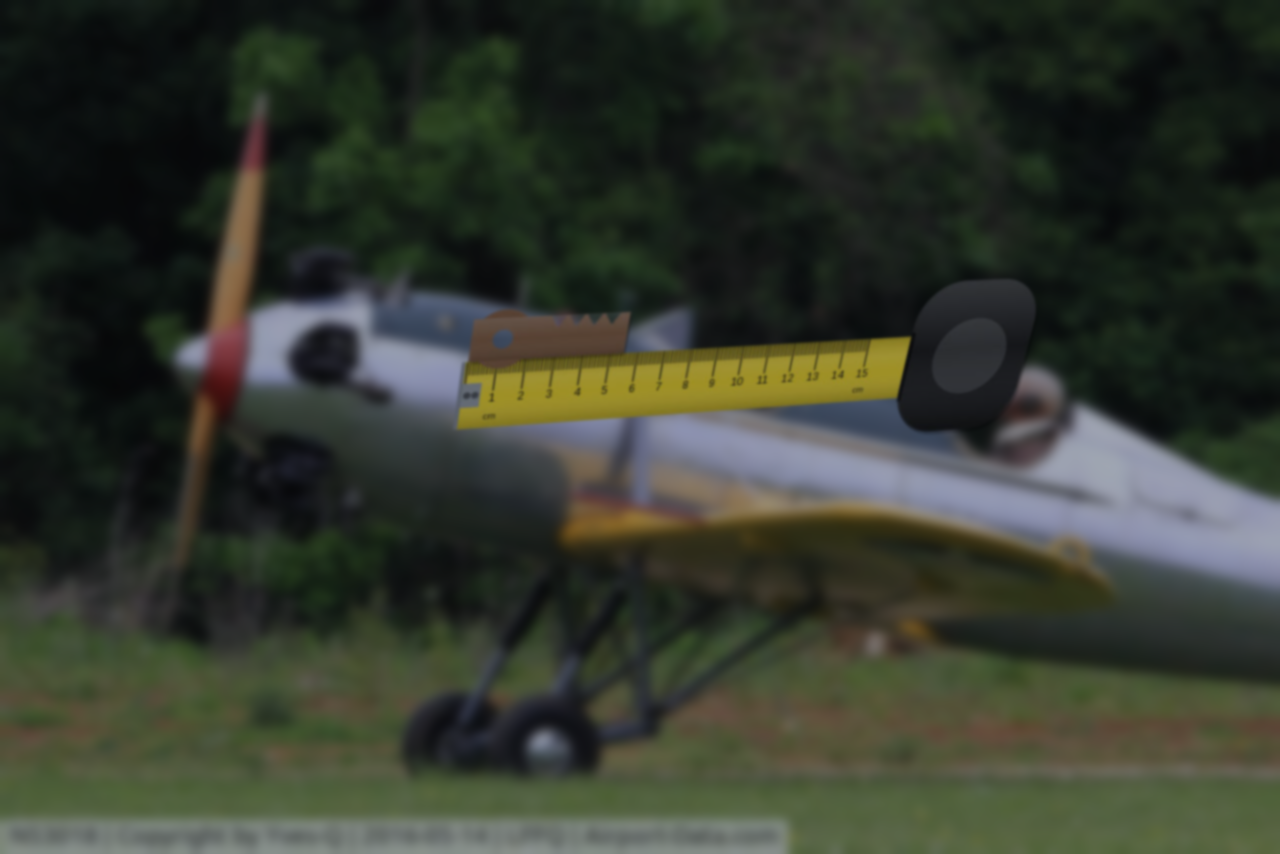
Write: **5.5** cm
